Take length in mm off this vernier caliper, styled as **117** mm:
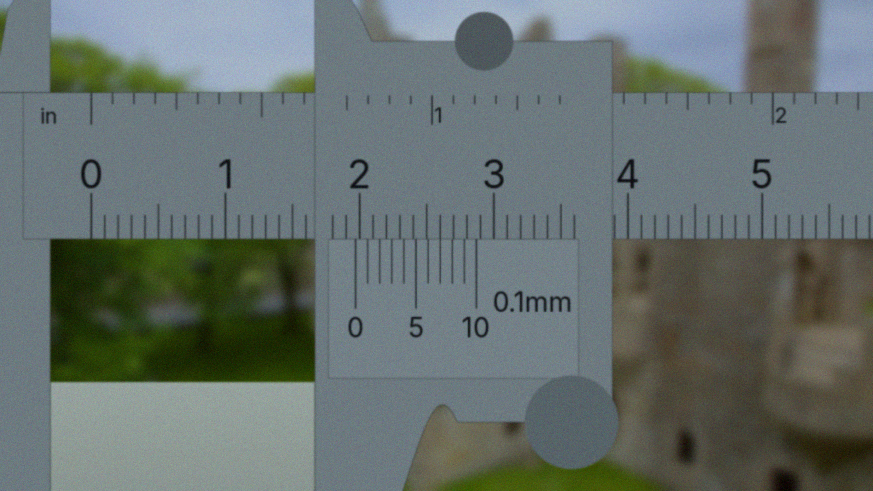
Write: **19.7** mm
